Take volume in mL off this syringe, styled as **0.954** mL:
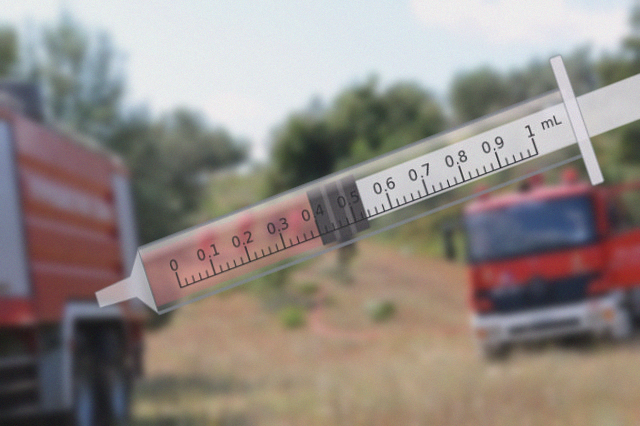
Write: **0.4** mL
